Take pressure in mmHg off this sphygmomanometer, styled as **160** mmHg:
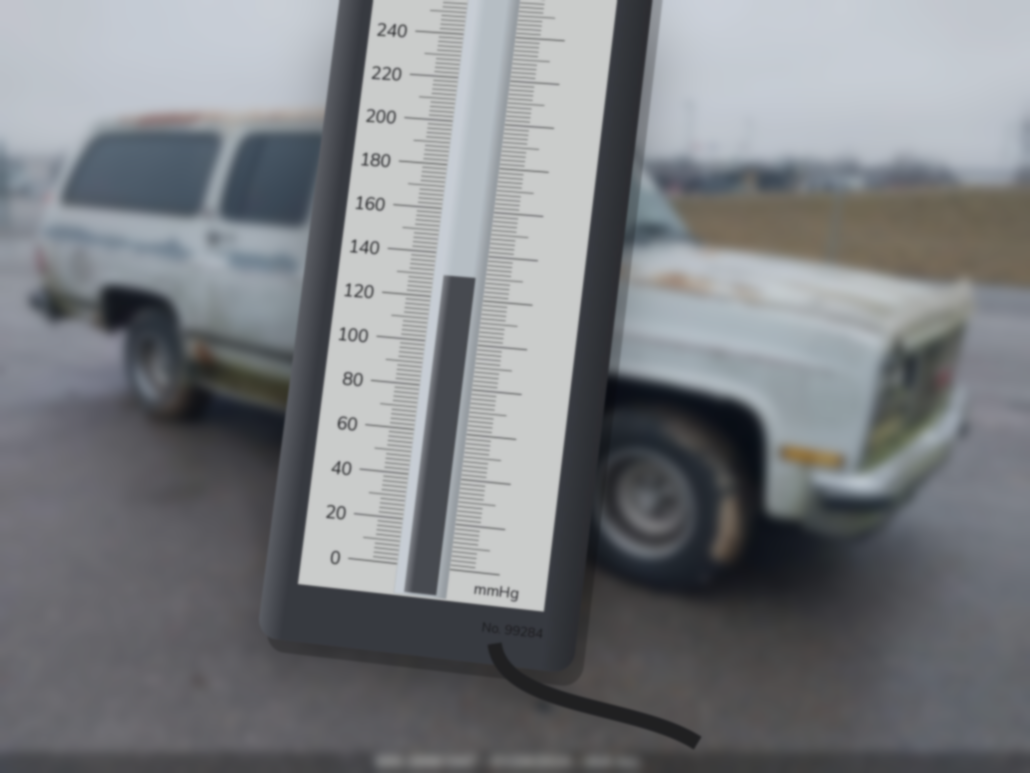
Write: **130** mmHg
